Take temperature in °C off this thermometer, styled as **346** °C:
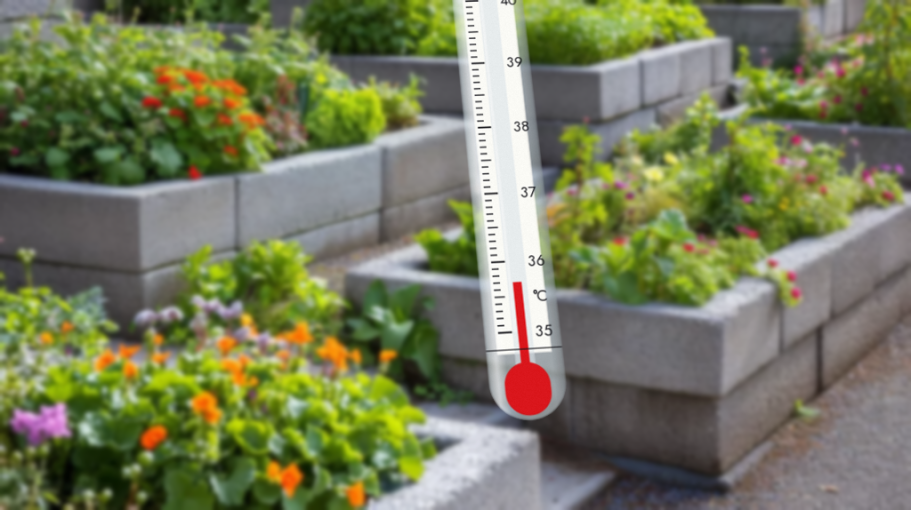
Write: **35.7** °C
